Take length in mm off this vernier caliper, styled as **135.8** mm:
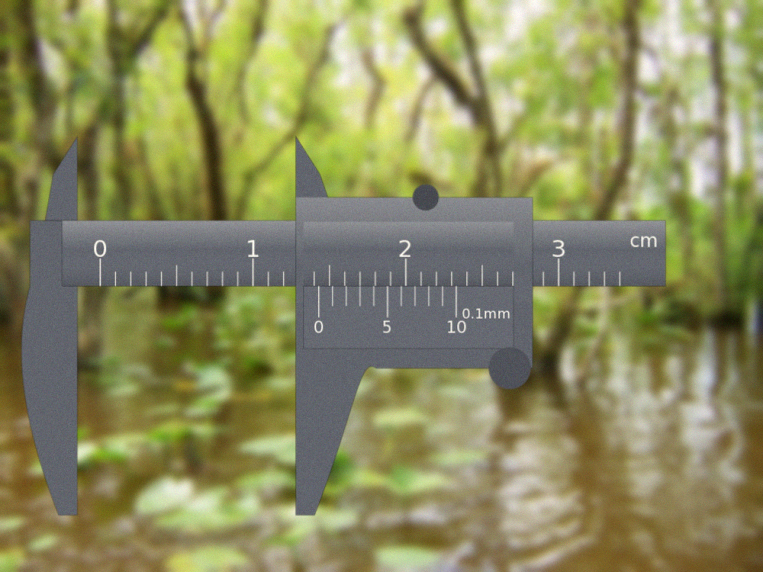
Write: **14.3** mm
